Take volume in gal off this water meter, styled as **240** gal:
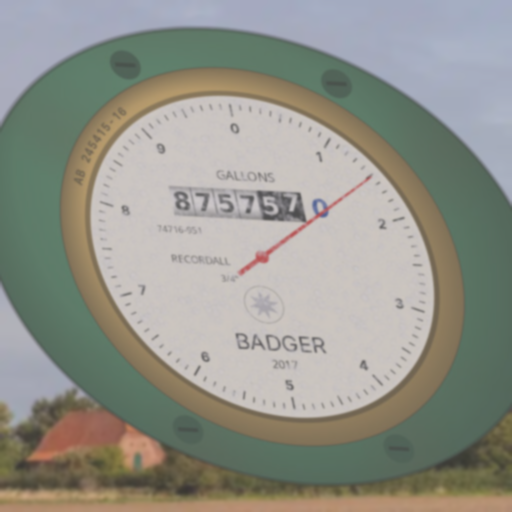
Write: **8757571.5** gal
